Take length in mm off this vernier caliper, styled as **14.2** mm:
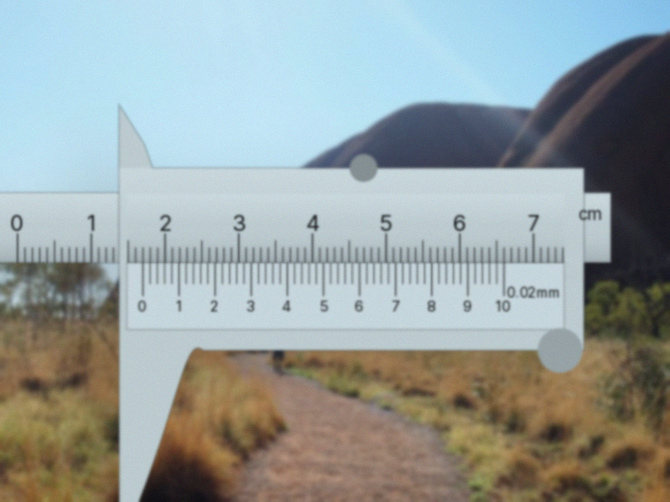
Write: **17.0** mm
